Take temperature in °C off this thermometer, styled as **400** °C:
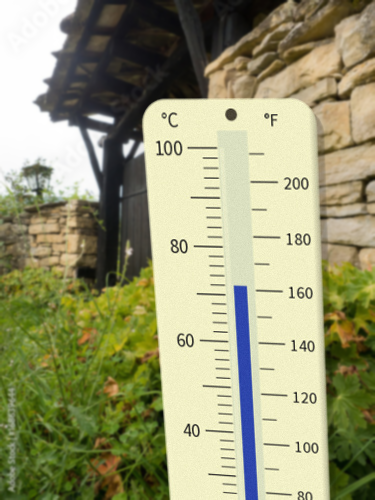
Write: **72** °C
